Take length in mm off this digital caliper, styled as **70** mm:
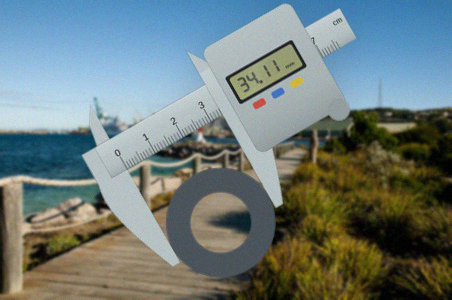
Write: **34.11** mm
